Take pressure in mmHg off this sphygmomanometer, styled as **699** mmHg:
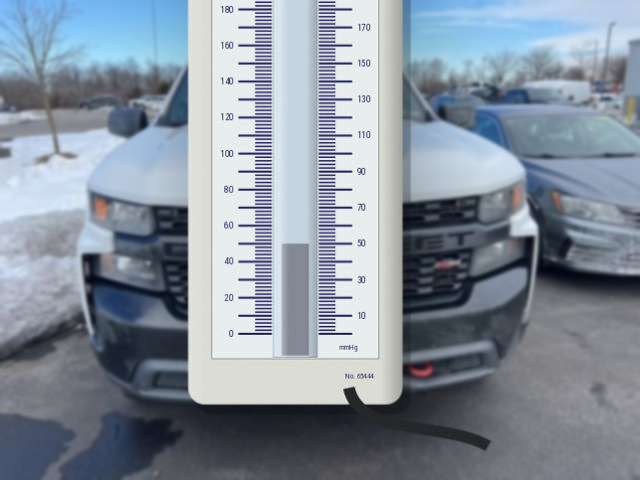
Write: **50** mmHg
